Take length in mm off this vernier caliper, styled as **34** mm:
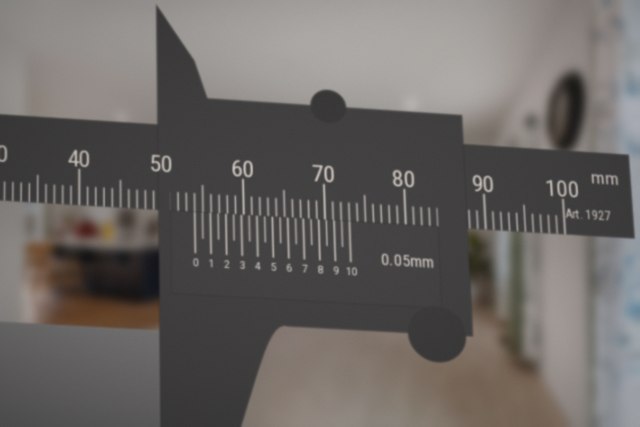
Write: **54.0** mm
